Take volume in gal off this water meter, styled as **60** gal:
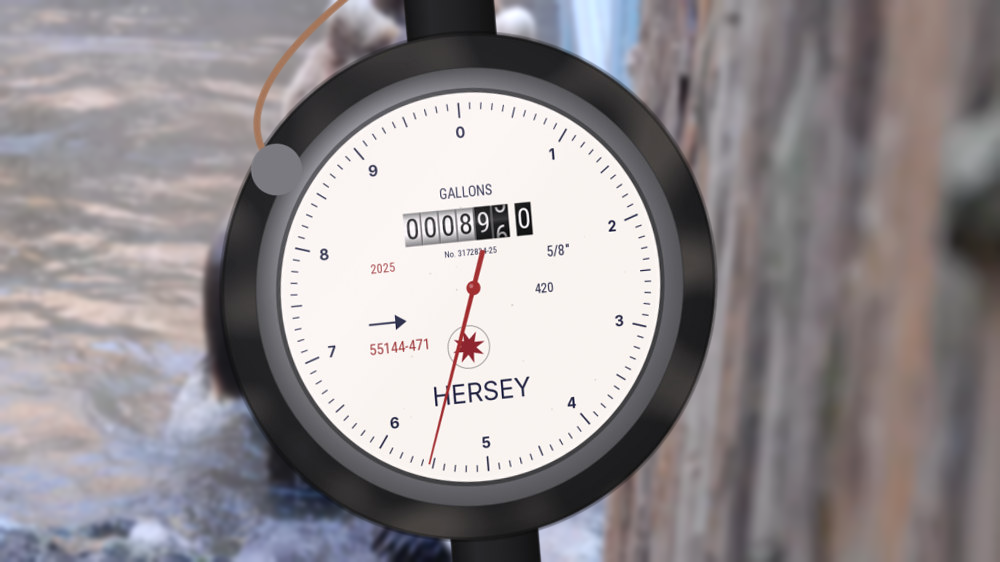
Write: **8955.5** gal
